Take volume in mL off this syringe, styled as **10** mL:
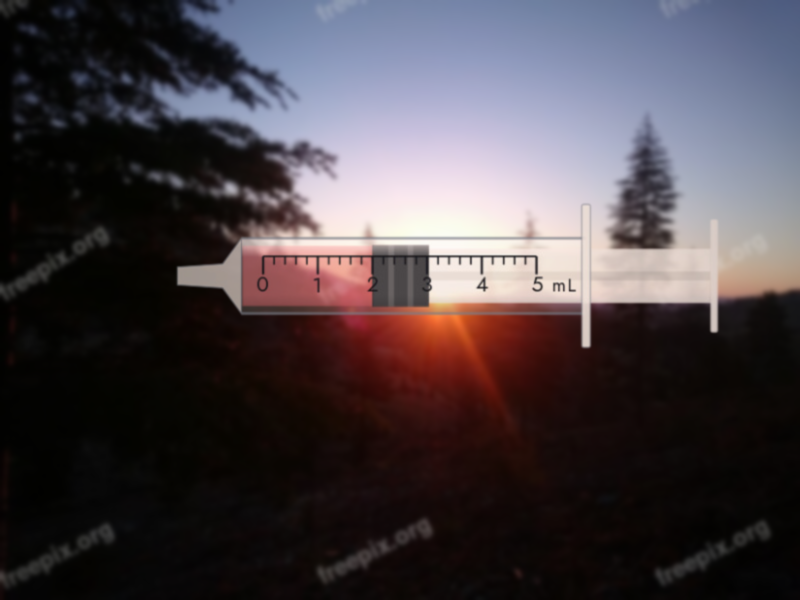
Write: **2** mL
